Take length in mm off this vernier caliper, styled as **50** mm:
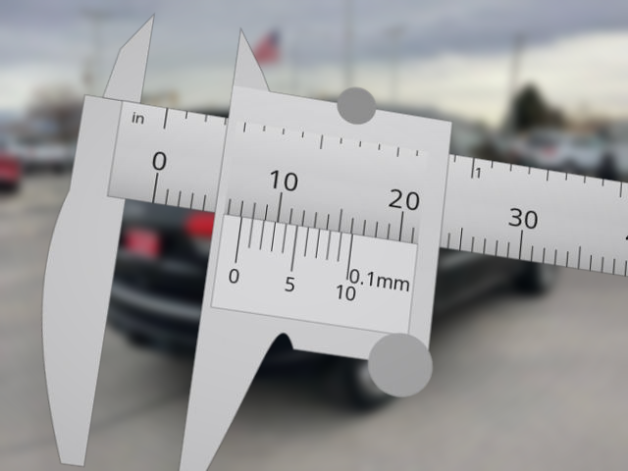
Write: **7.1** mm
